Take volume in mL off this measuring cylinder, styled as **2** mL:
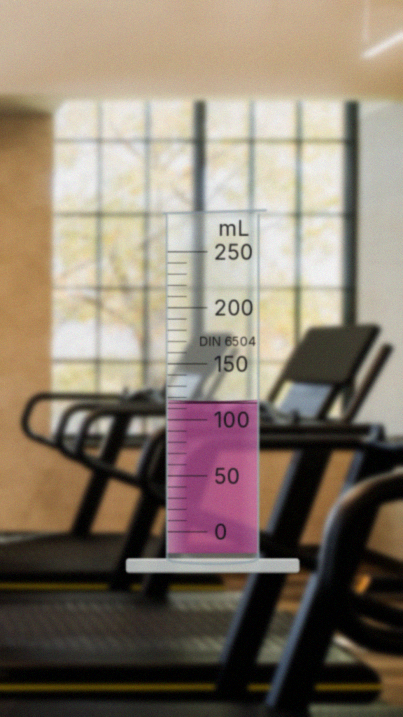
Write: **115** mL
